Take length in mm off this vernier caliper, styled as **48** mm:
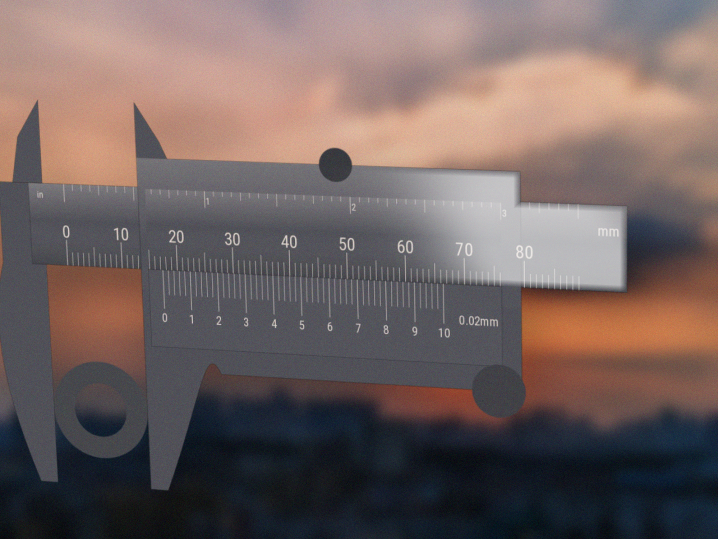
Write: **17.4** mm
